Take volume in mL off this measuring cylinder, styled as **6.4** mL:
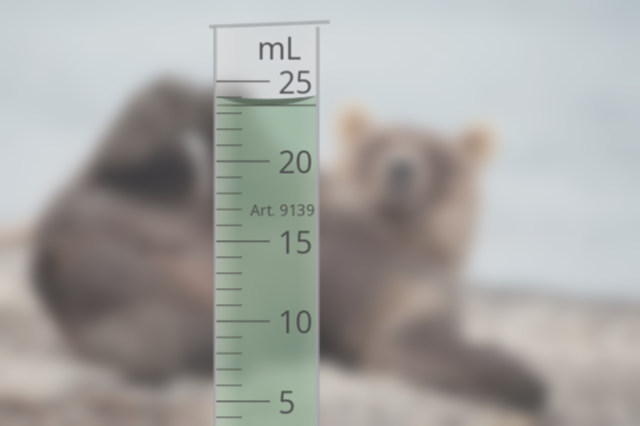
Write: **23.5** mL
